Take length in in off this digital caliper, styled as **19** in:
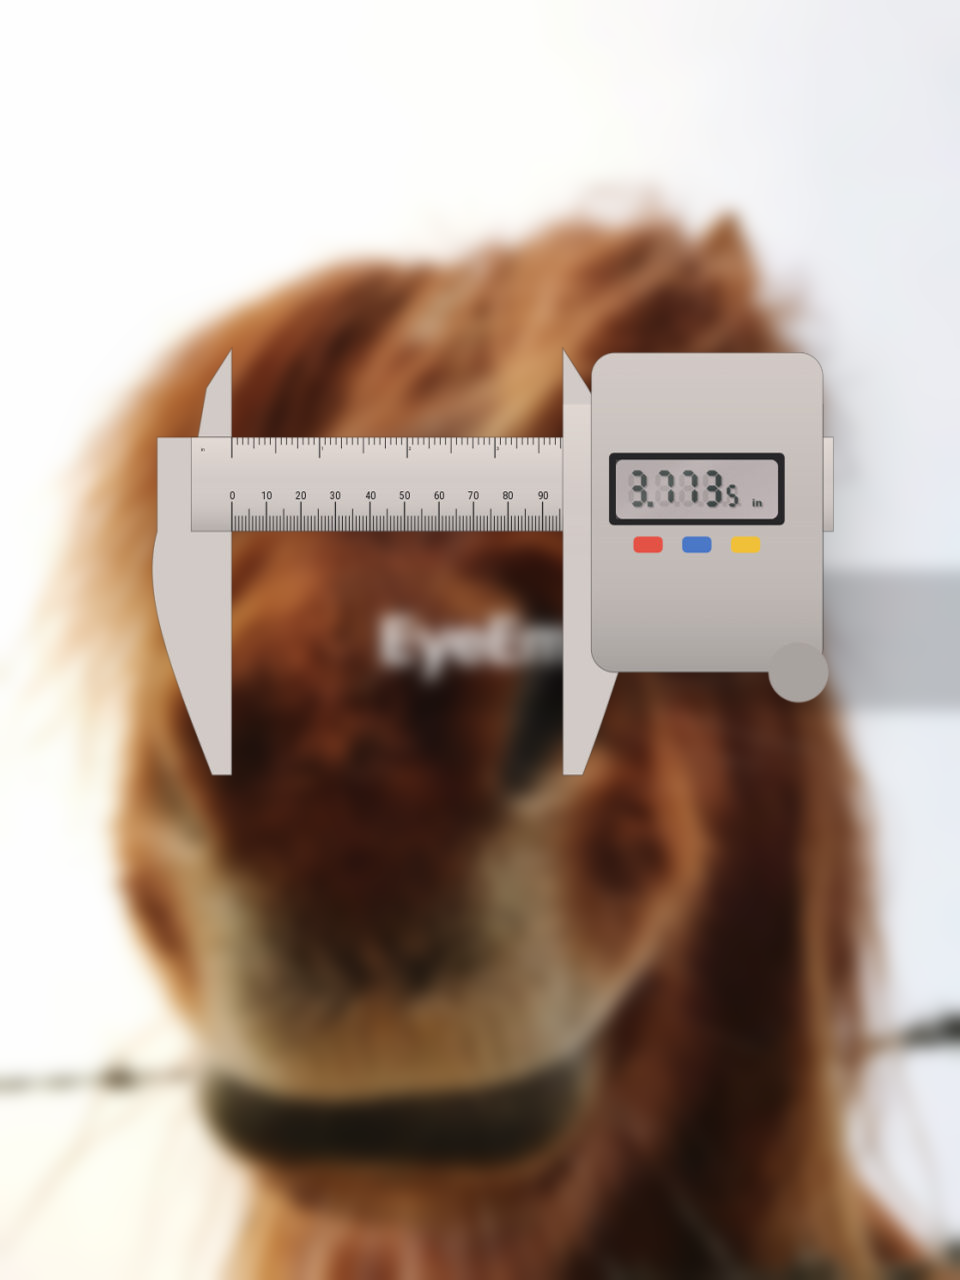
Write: **3.7735** in
